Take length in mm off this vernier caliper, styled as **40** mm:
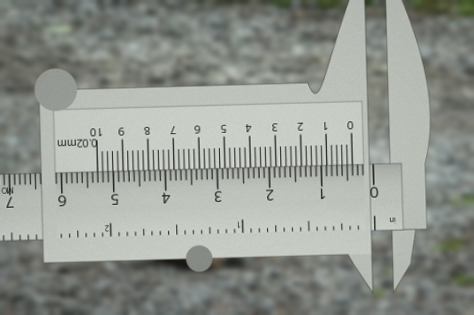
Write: **4.0** mm
